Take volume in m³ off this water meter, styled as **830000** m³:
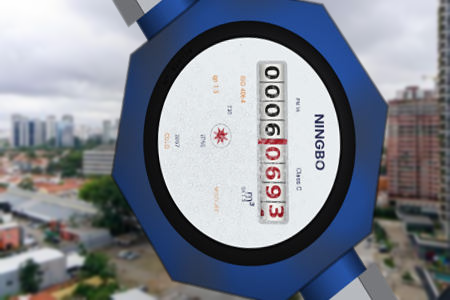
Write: **6.0693** m³
